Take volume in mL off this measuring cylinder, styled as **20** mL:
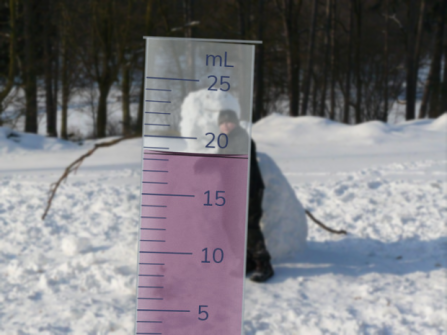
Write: **18.5** mL
